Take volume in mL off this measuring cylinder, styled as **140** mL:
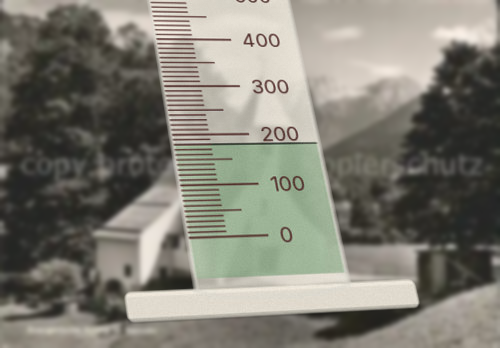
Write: **180** mL
